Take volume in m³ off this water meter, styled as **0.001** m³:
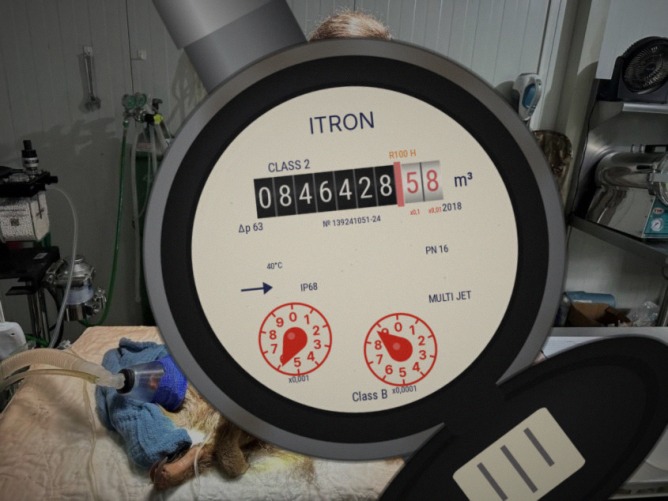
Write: **846428.5858** m³
